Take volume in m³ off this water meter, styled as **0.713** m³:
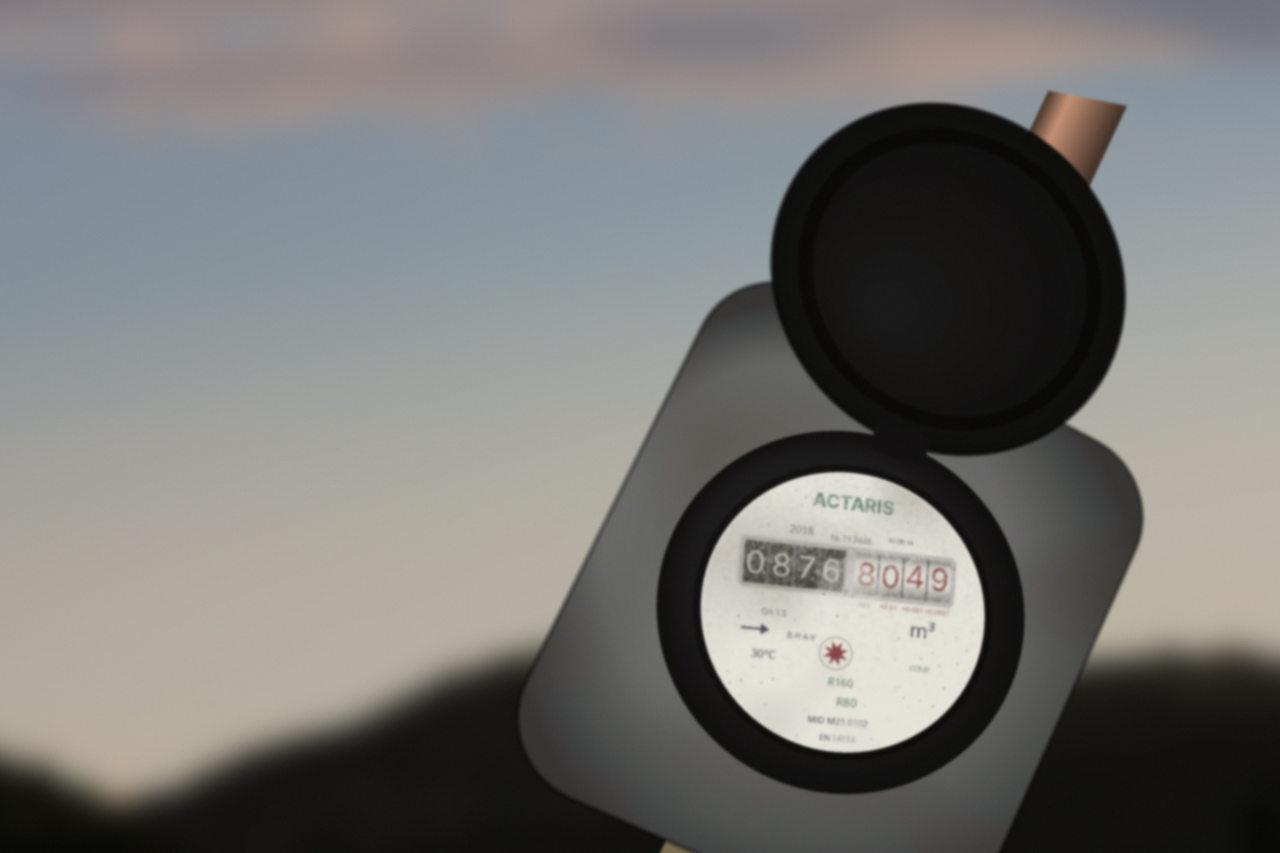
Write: **876.8049** m³
